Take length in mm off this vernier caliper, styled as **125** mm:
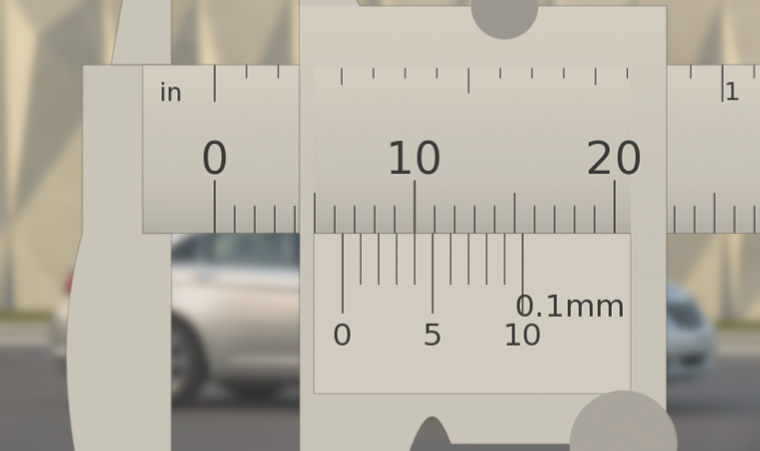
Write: **6.4** mm
